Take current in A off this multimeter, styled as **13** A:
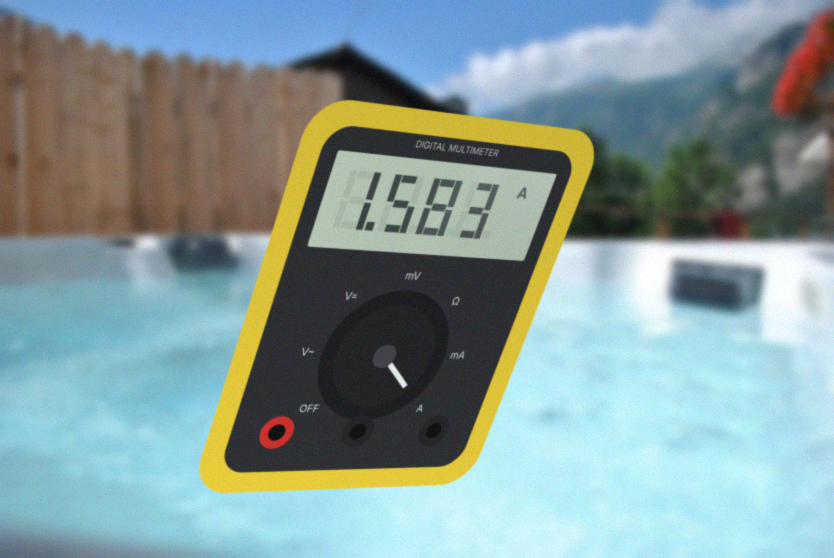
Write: **1.583** A
